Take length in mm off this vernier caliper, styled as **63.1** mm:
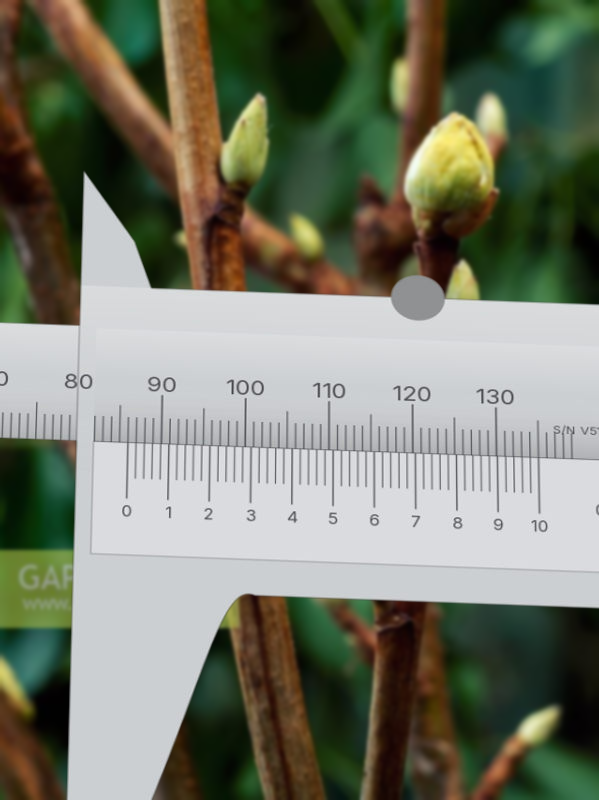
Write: **86.0** mm
